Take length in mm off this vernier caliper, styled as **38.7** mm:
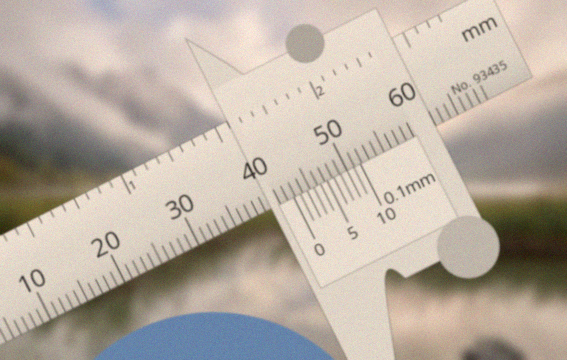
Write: **42.8** mm
